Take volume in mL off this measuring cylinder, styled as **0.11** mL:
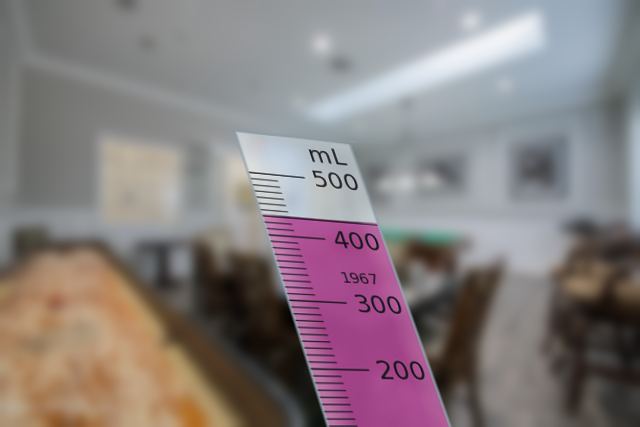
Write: **430** mL
